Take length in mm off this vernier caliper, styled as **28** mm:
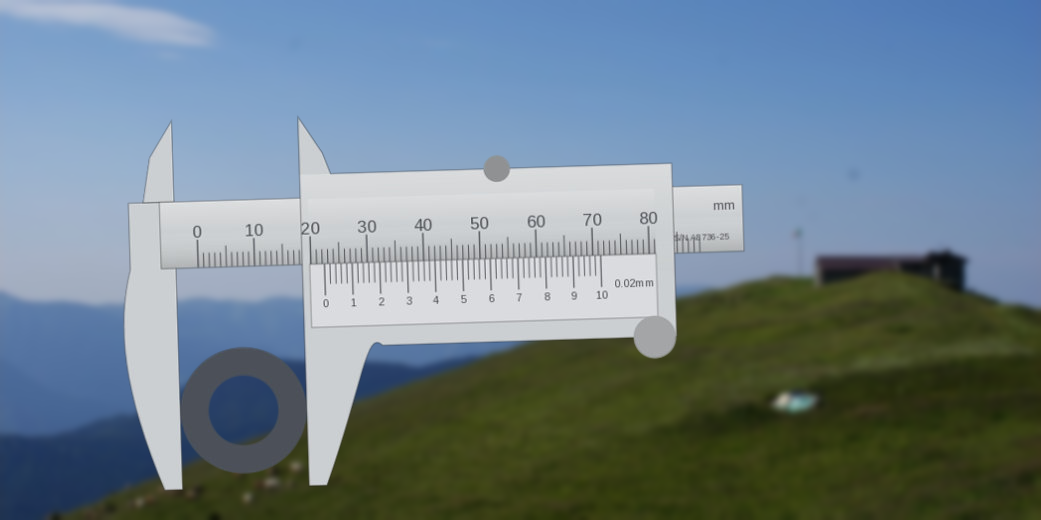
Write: **22.4** mm
